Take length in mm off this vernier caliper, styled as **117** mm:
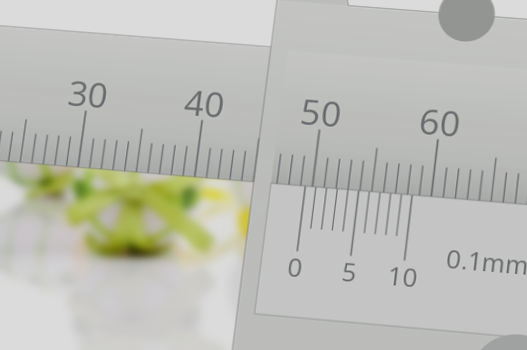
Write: **49.4** mm
